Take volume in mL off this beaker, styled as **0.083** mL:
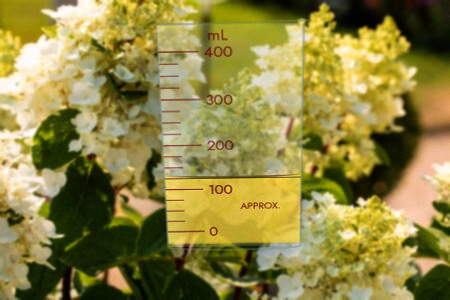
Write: **125** mL
